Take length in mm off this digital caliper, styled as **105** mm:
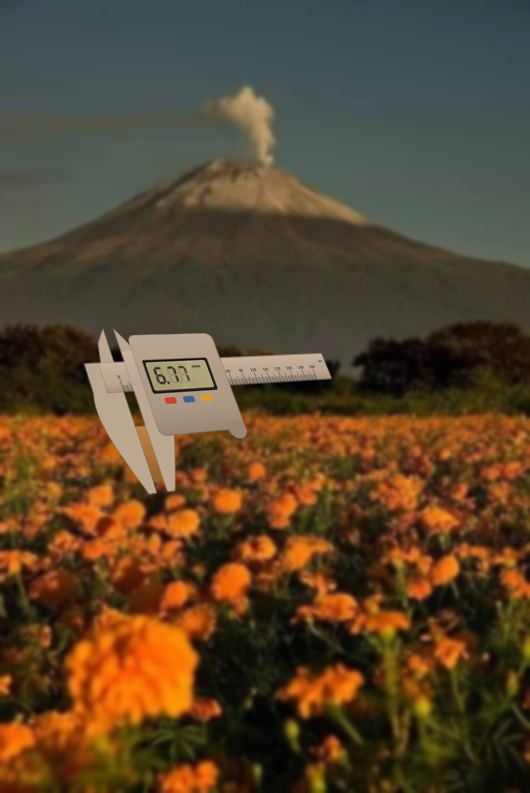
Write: **6.77** mm
